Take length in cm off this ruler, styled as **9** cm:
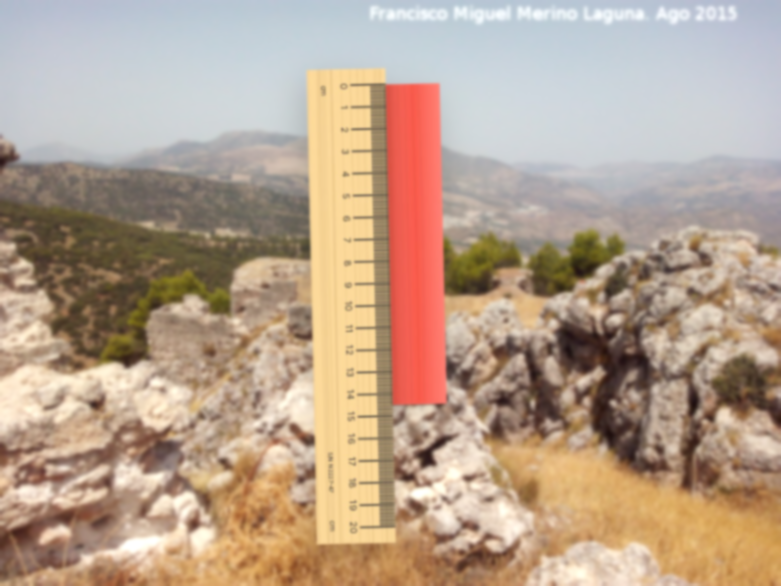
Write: **14.5** cm
